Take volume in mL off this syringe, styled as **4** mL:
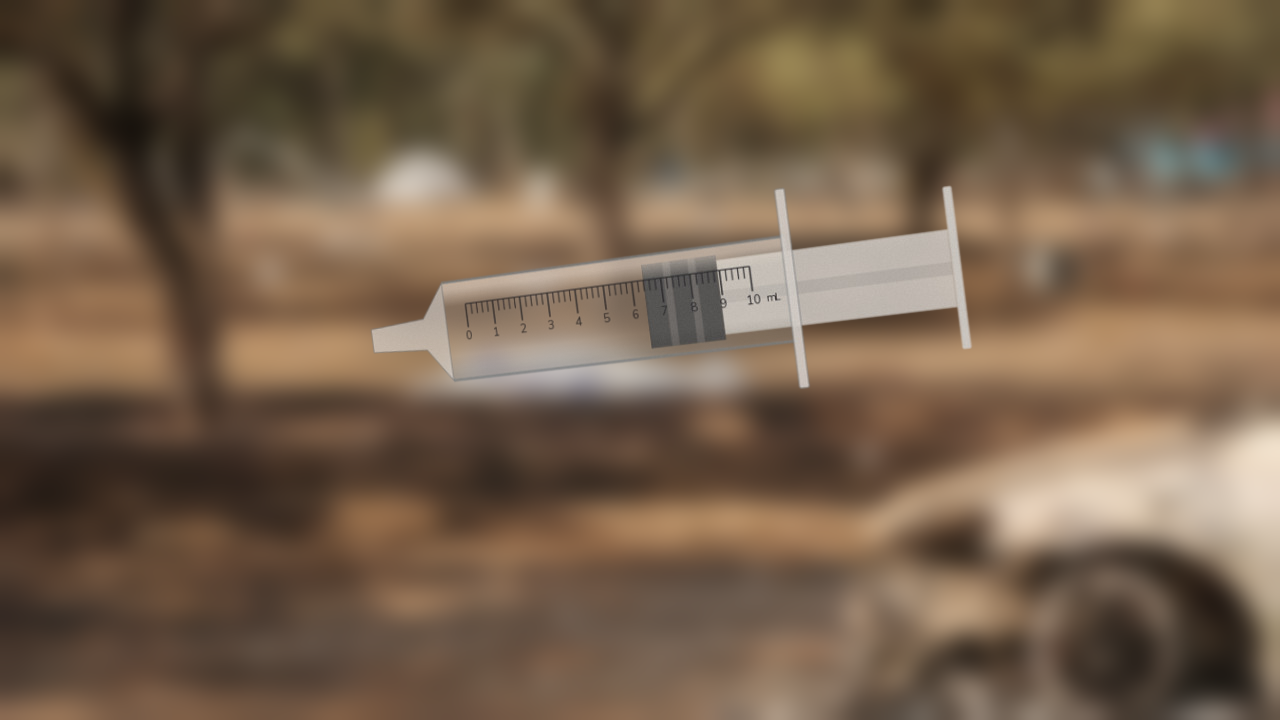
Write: **6.4** mL
